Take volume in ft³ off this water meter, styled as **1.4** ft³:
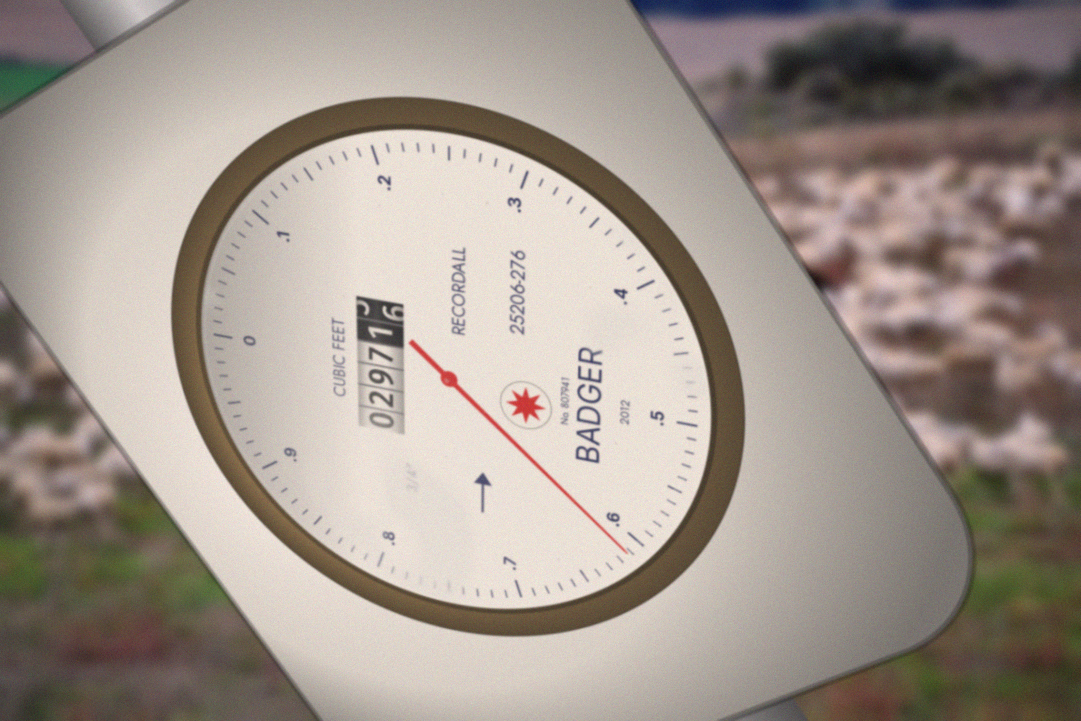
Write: **29715.61** ft³
